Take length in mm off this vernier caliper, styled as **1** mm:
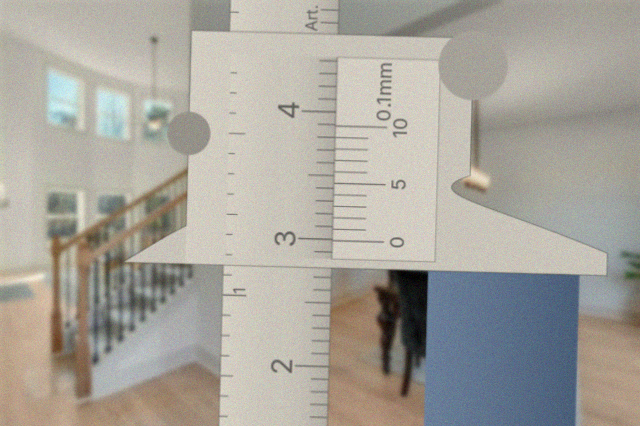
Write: **29.9** mm
